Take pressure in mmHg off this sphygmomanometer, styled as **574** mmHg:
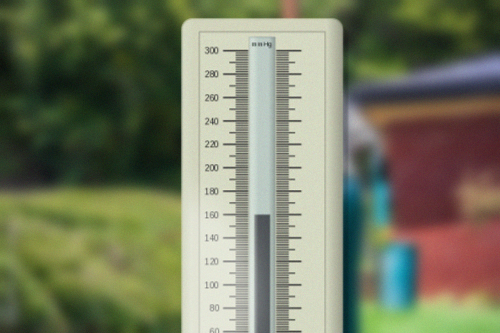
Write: **160** mmHg
